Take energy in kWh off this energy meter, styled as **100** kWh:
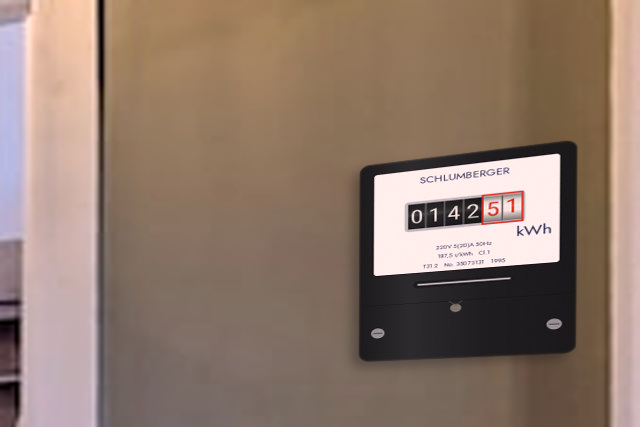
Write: **142.51** kWh
